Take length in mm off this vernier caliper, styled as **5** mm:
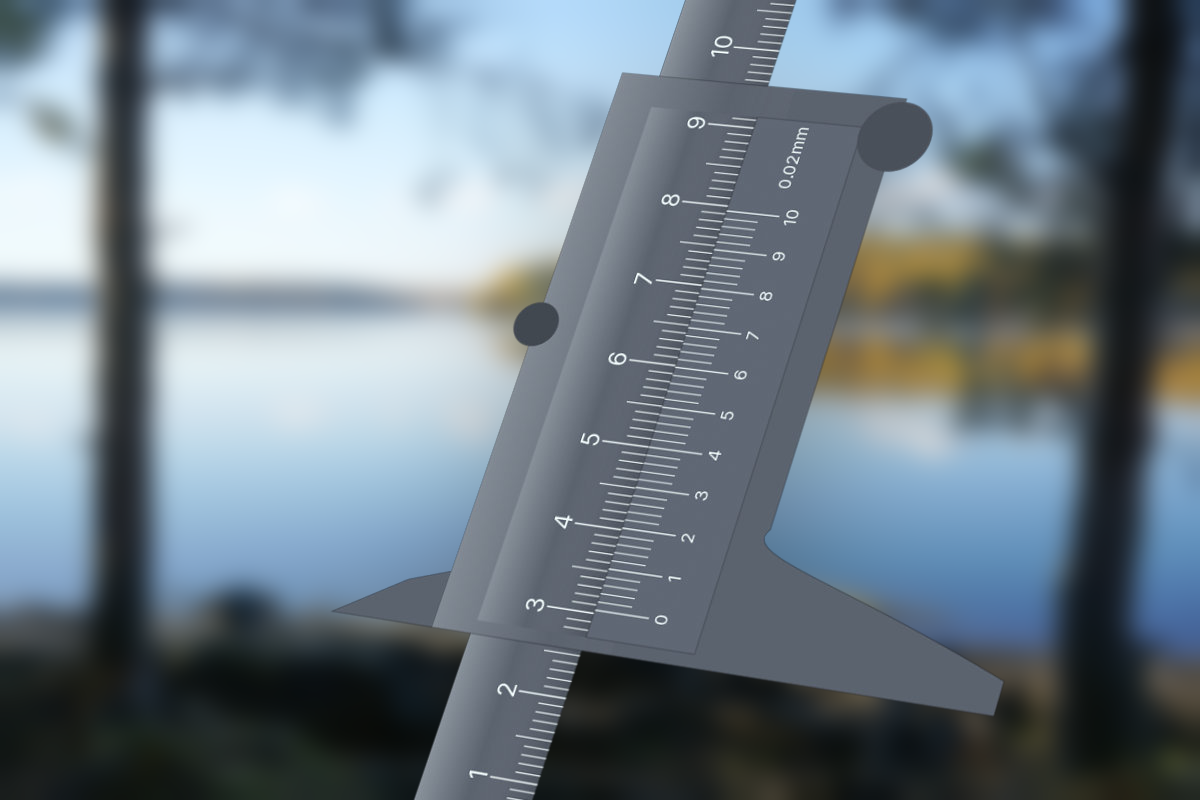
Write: **30.4** mm
